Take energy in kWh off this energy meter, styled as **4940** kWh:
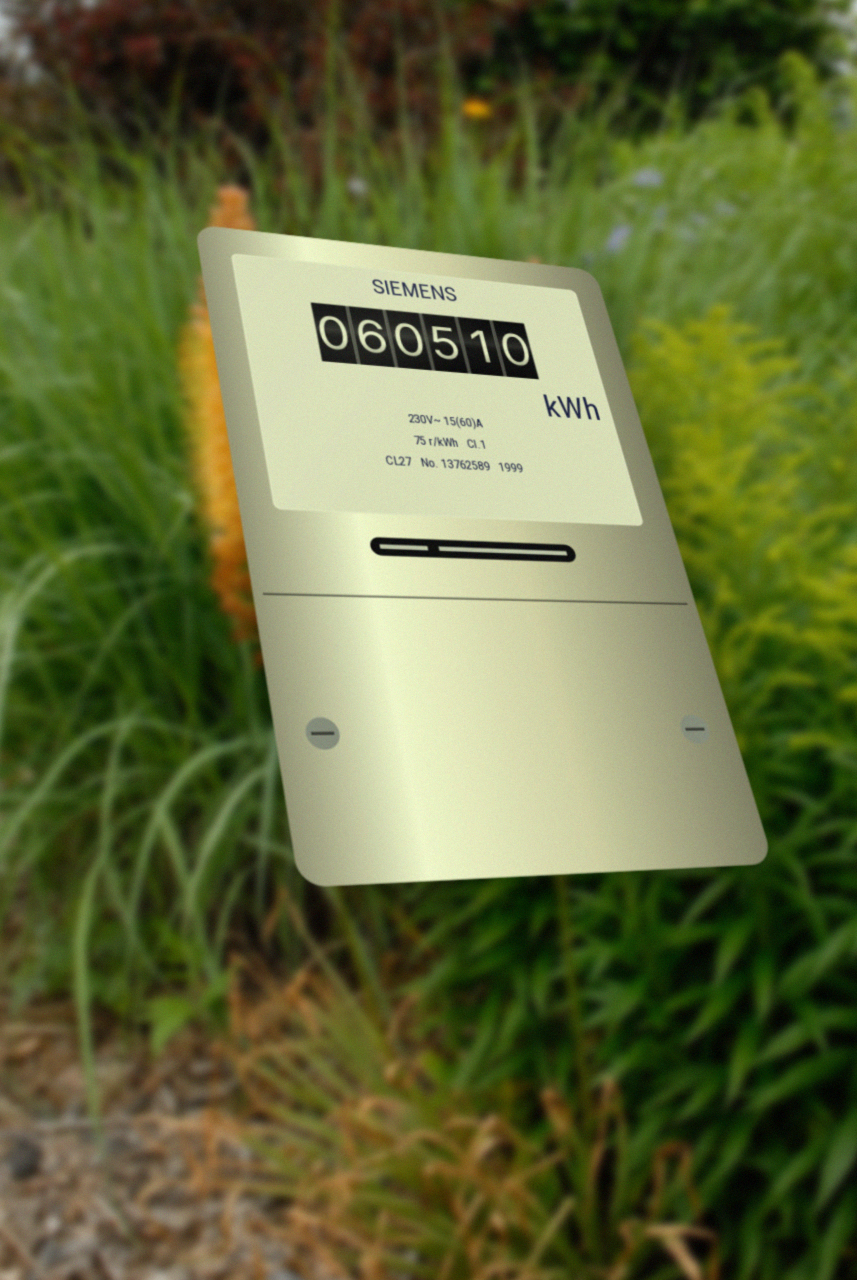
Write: **60510** kWh
